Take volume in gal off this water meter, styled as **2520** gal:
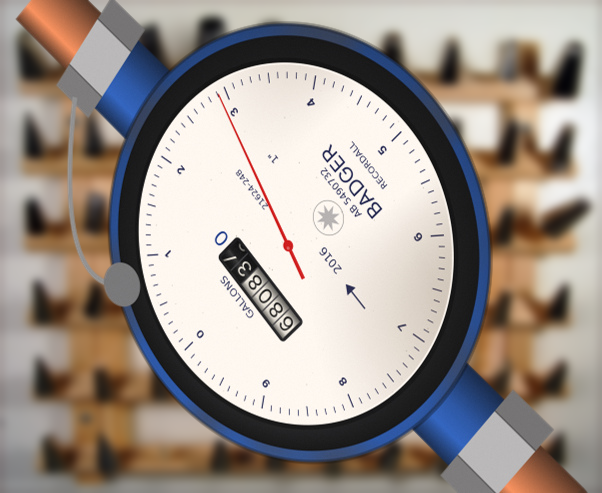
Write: **6808372.9** gal
